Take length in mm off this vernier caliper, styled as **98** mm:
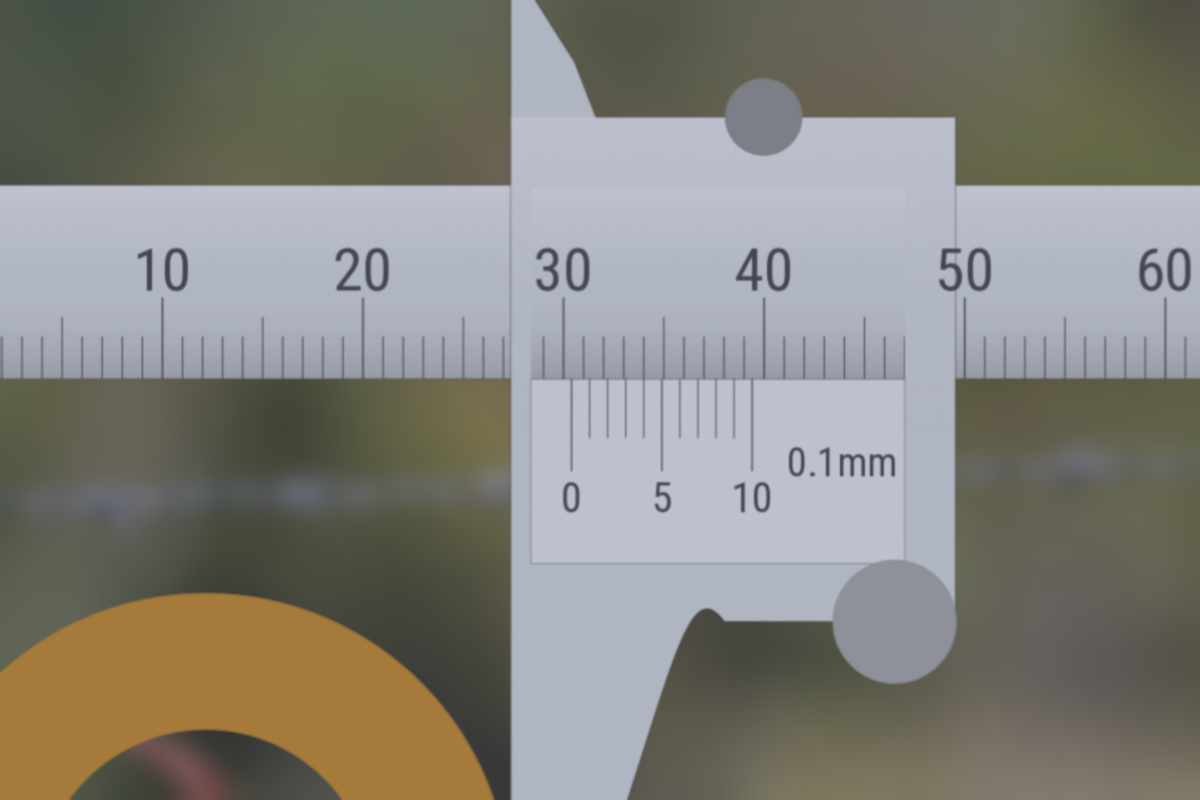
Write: **30.4** mm
